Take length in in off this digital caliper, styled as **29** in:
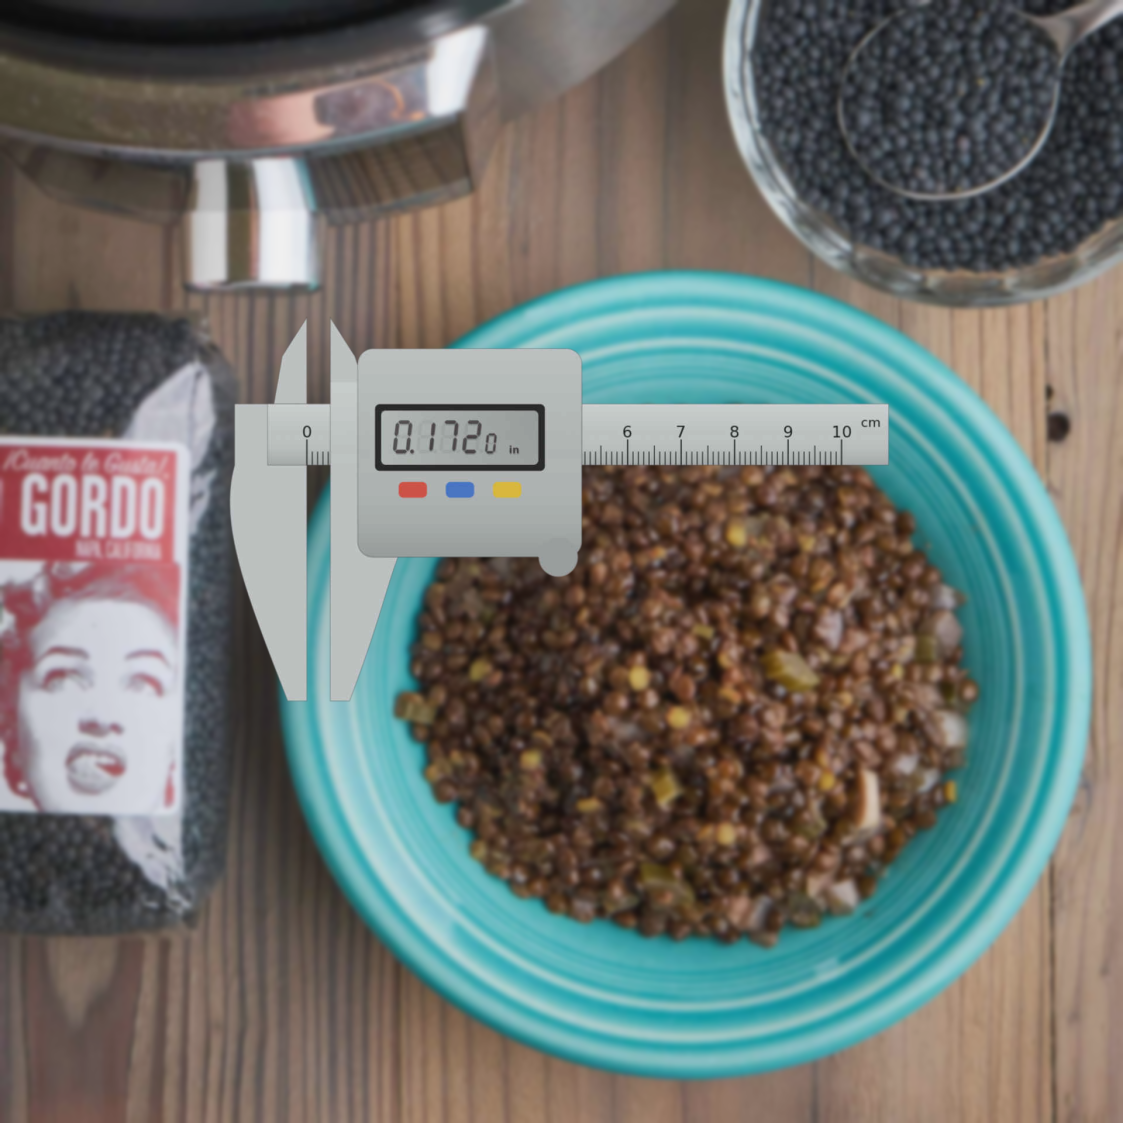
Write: **0.1720** in
